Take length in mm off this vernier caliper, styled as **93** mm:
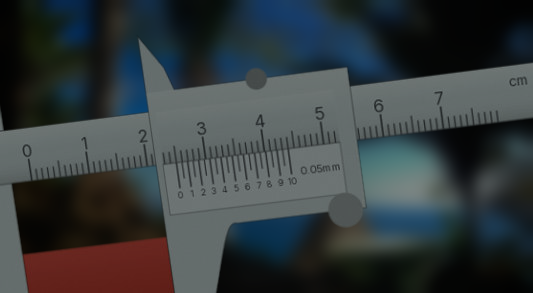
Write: **25.0** mm
